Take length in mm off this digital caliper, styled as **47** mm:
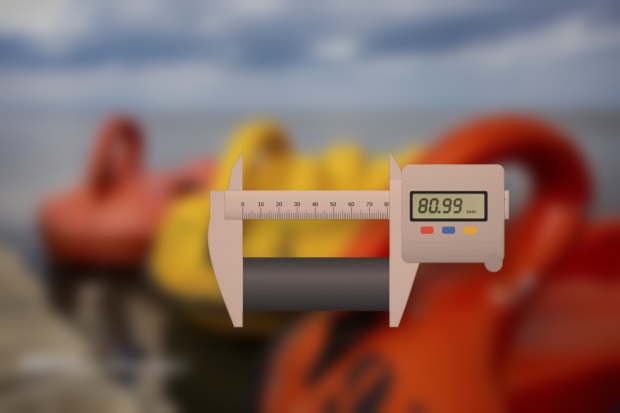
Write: **80.99** mm
